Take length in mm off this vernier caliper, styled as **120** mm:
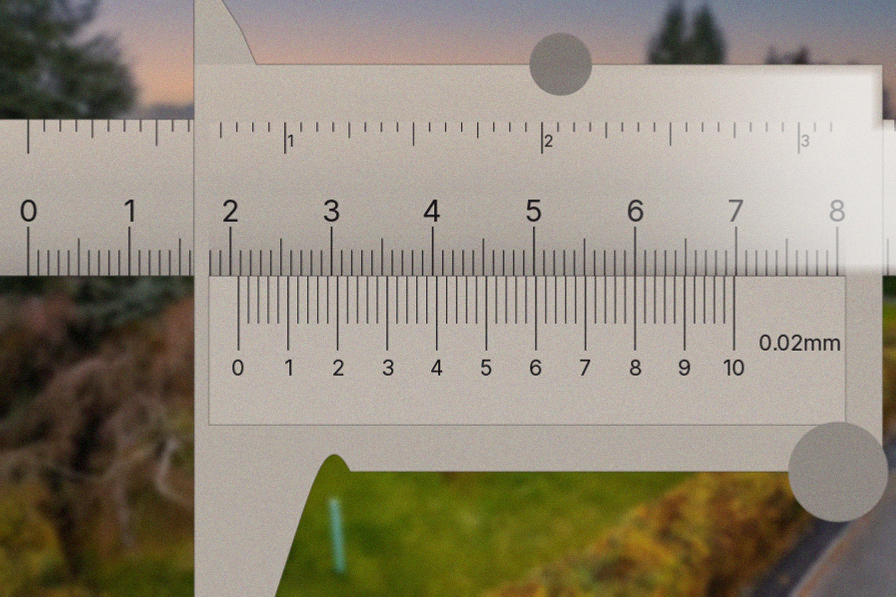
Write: **20.8** mm
